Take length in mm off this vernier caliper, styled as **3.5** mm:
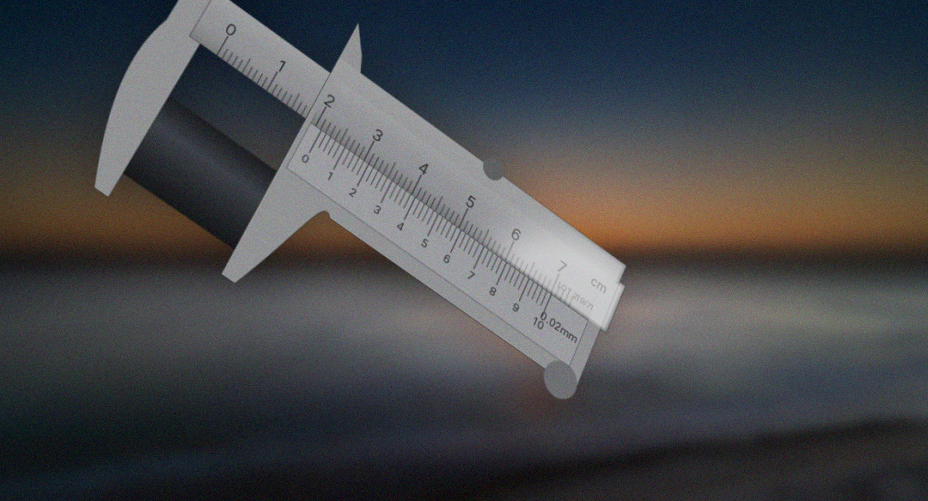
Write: **21.2** mm
